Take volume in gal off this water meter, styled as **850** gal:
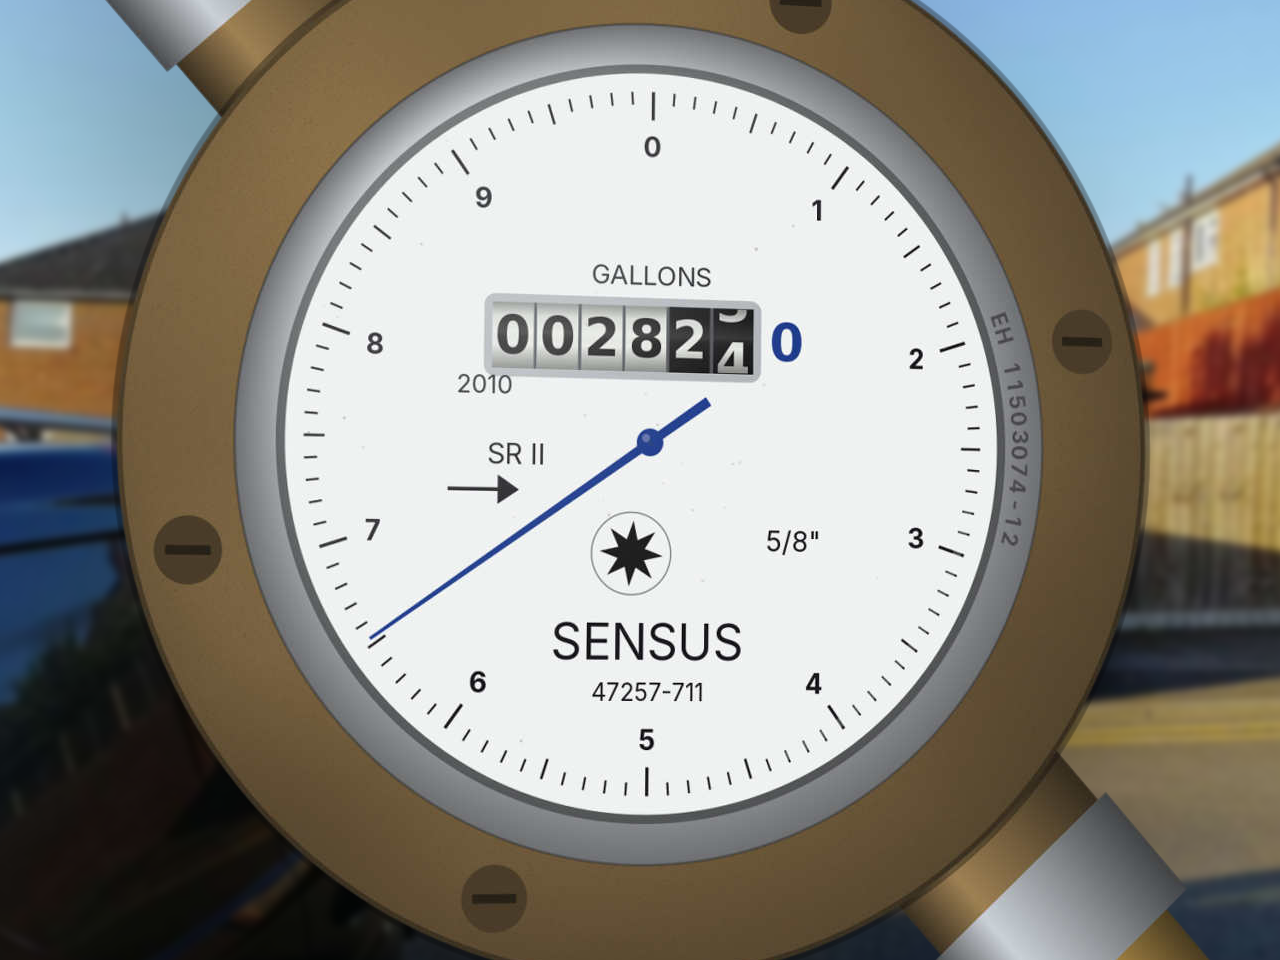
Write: **28236.5** gal
